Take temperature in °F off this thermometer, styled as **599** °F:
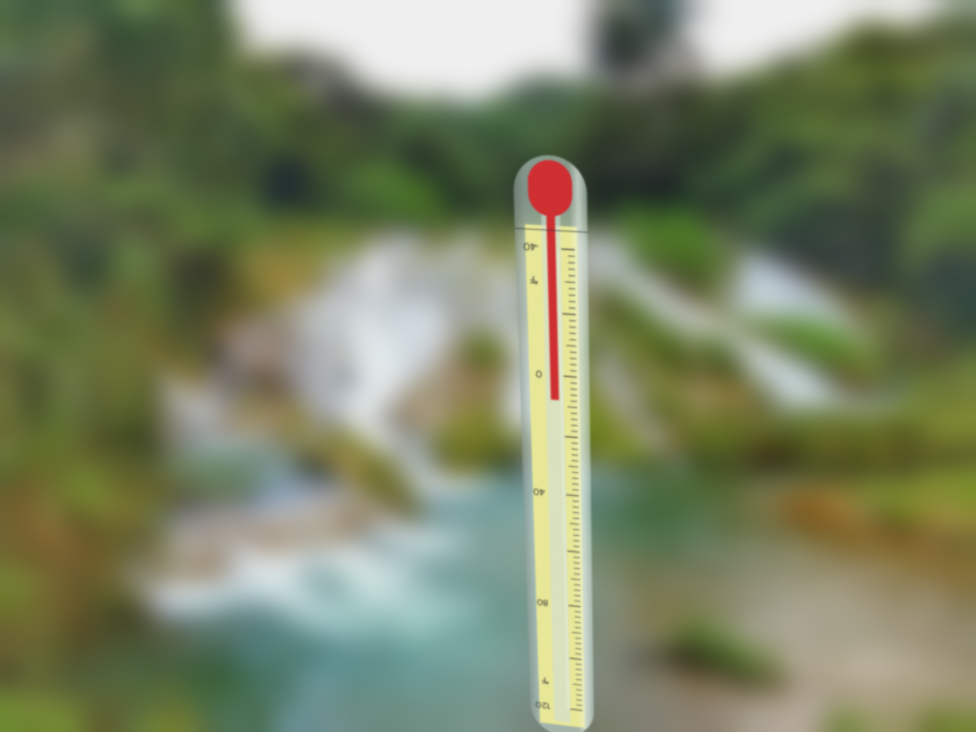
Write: **8** °F
